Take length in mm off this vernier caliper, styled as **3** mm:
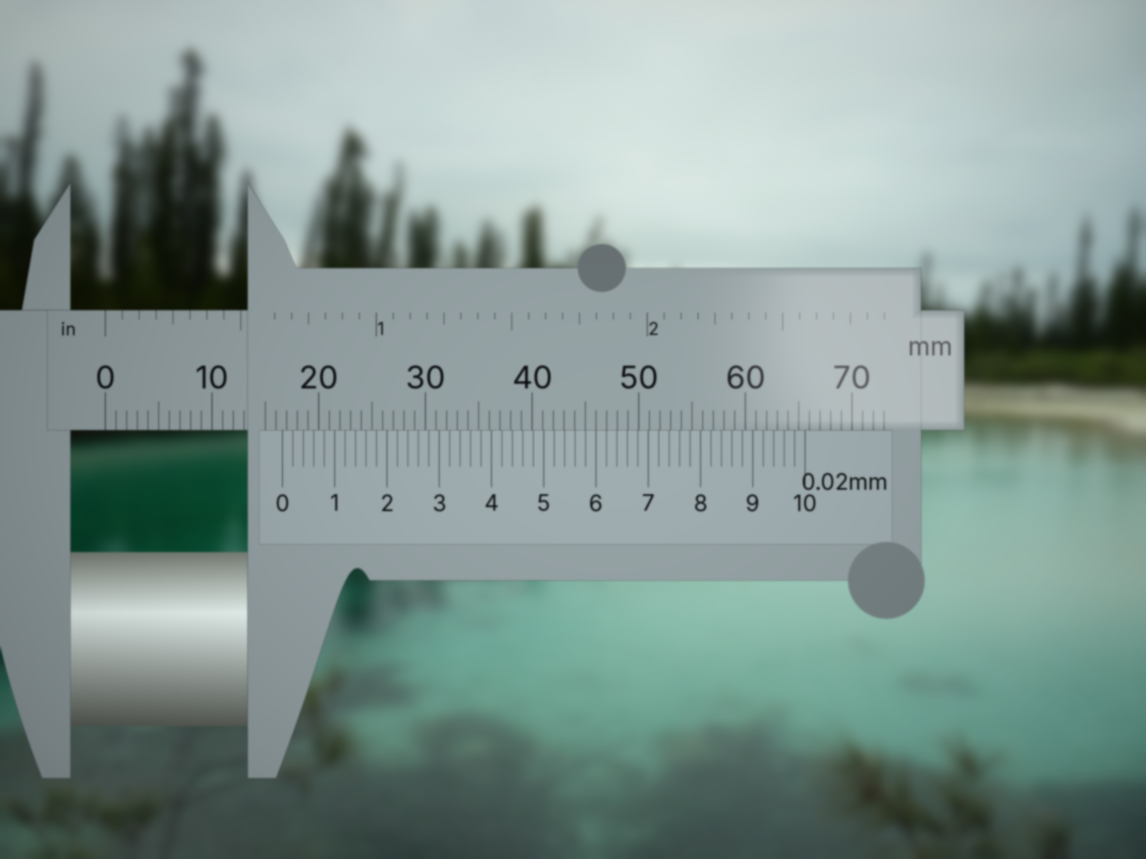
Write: **16.6** mm
